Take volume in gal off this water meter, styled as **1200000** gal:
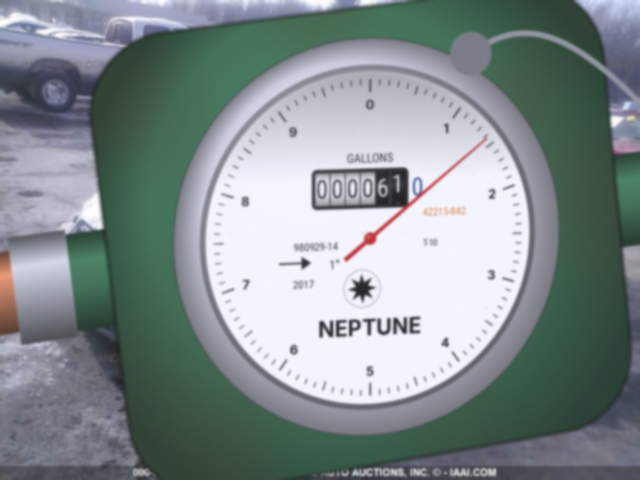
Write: **611.4** gal
